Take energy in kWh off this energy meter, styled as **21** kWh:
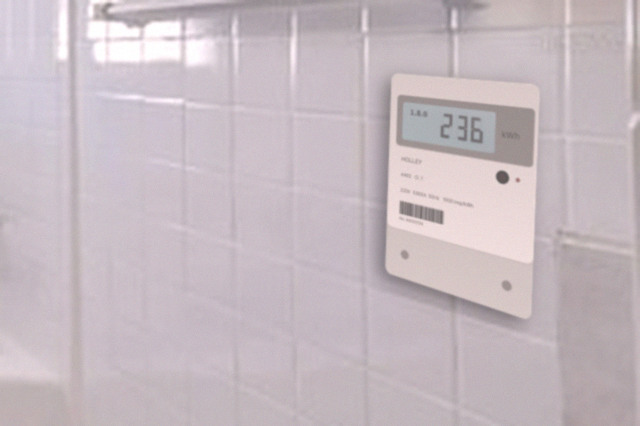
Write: **236** kWh
